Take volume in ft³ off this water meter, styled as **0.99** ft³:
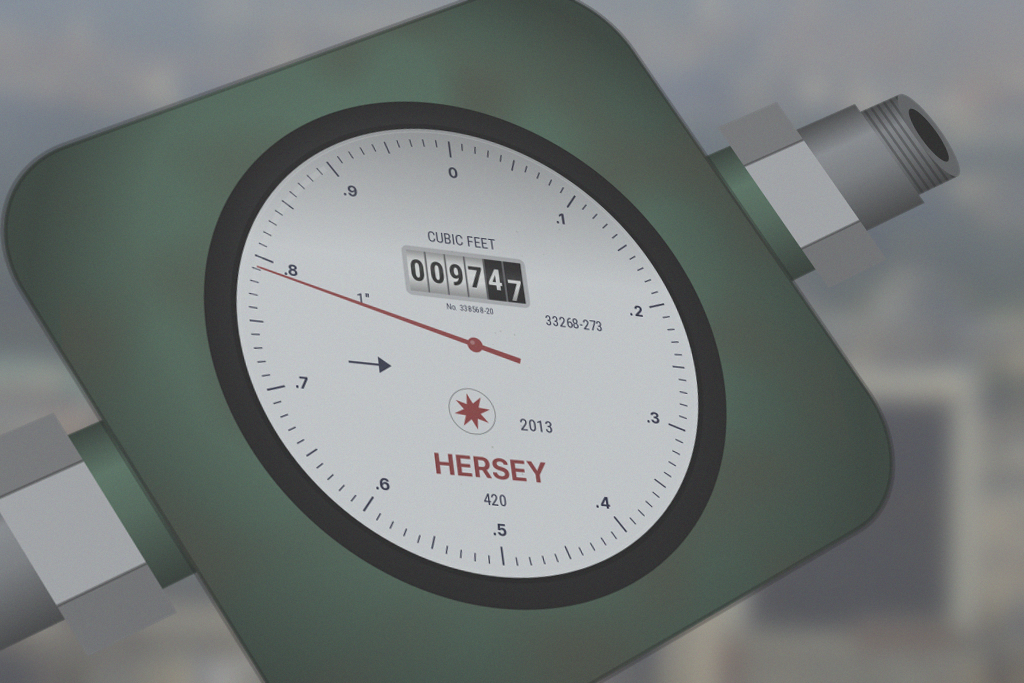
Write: **9746.79** ft³
